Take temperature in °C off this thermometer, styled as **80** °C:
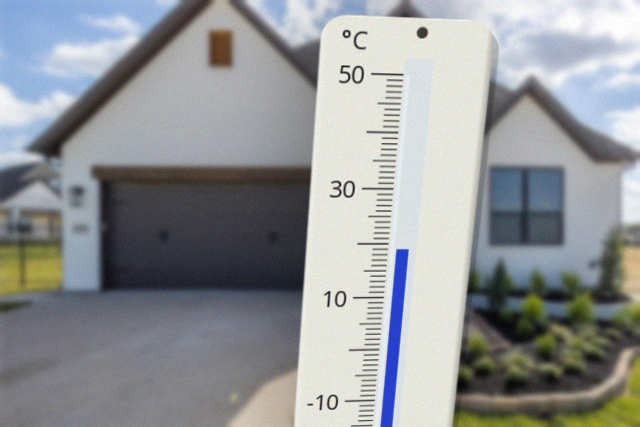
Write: **19** °C
